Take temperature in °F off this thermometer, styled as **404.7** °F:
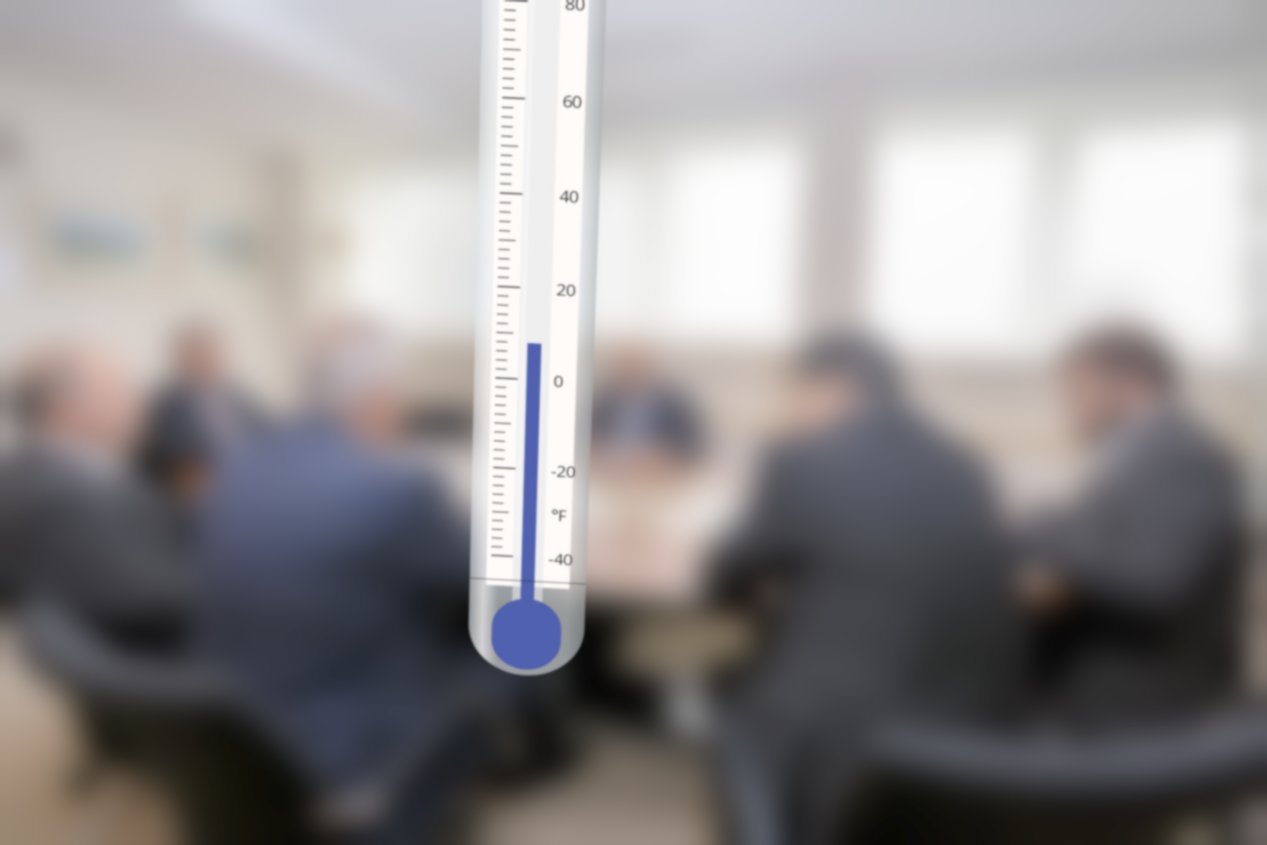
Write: **8** °F
